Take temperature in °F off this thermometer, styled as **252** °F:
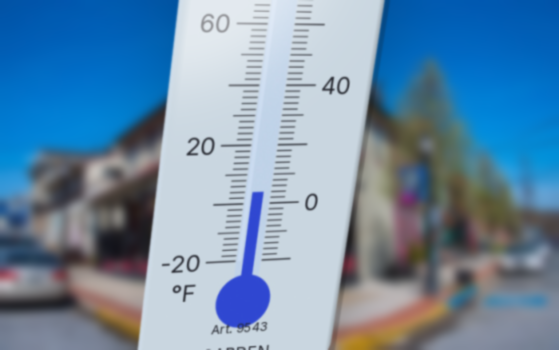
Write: **4** °F
